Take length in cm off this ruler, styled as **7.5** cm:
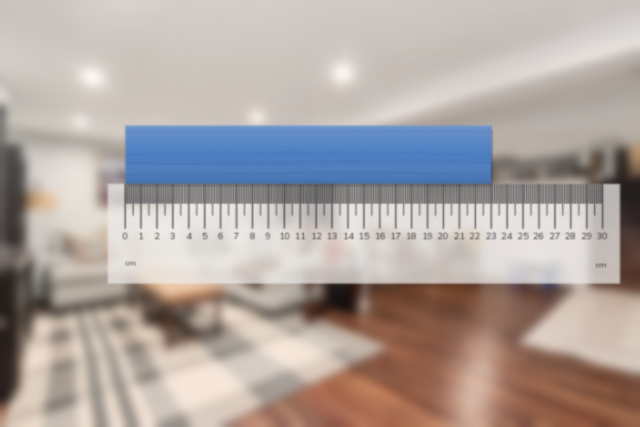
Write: **23** cm
